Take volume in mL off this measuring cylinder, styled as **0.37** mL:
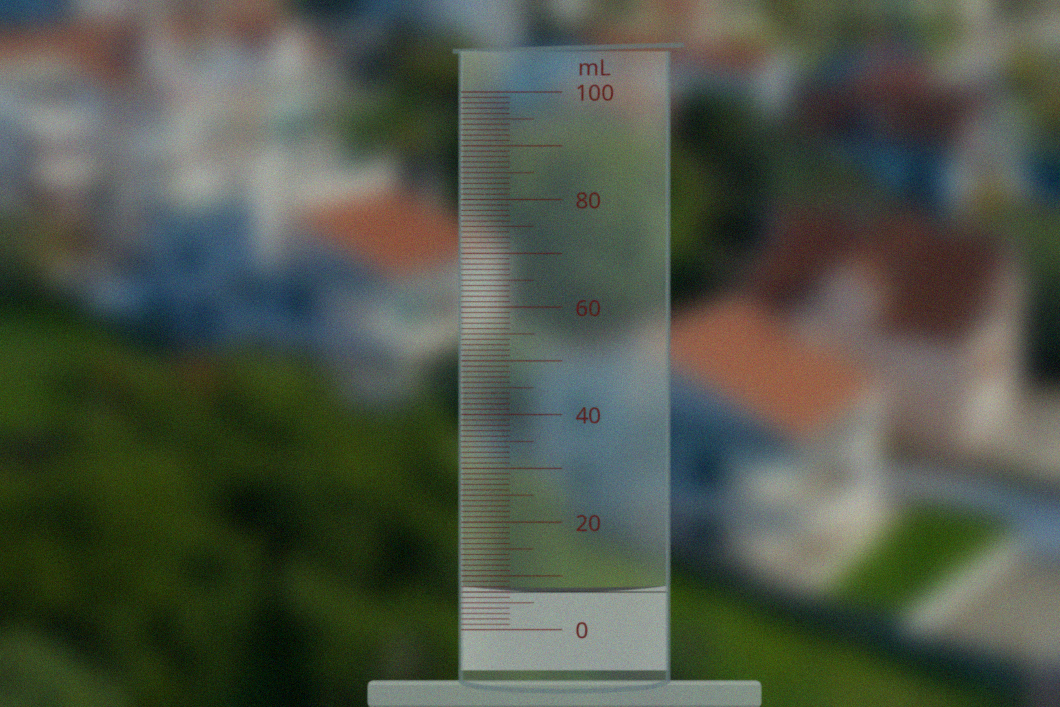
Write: **7** mL
